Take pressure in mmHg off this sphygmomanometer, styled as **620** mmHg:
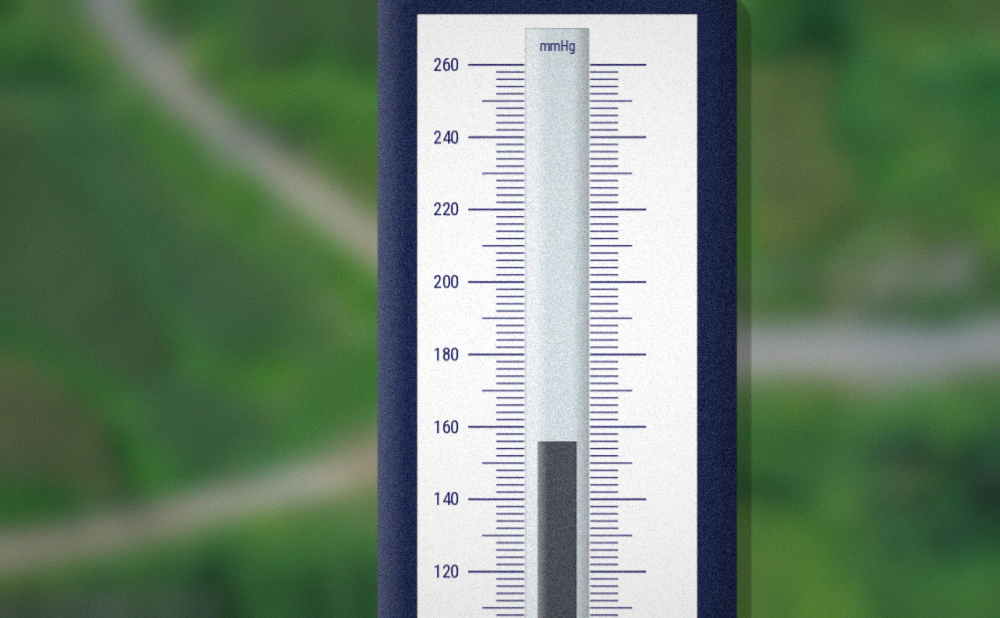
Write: **156** mmHg
